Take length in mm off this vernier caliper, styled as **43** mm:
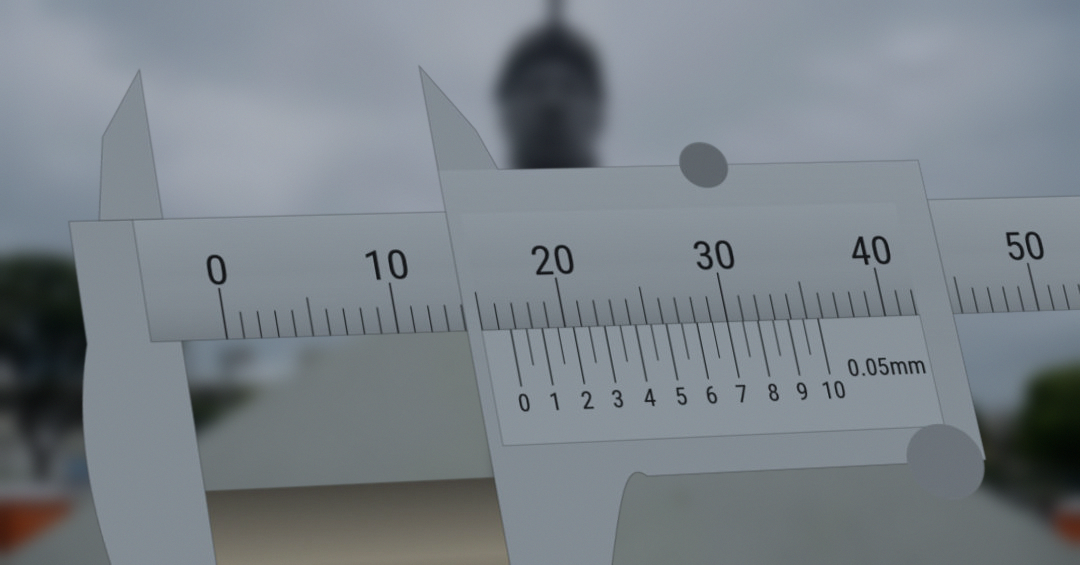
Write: **16.7** mm
